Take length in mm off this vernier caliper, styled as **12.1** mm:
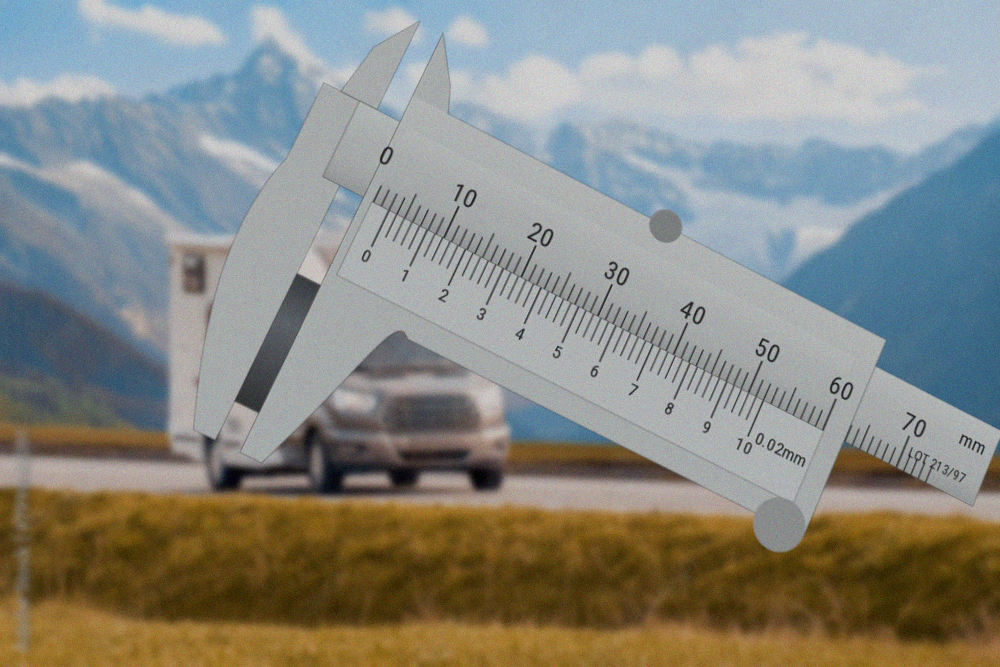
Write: **3.0** mm
